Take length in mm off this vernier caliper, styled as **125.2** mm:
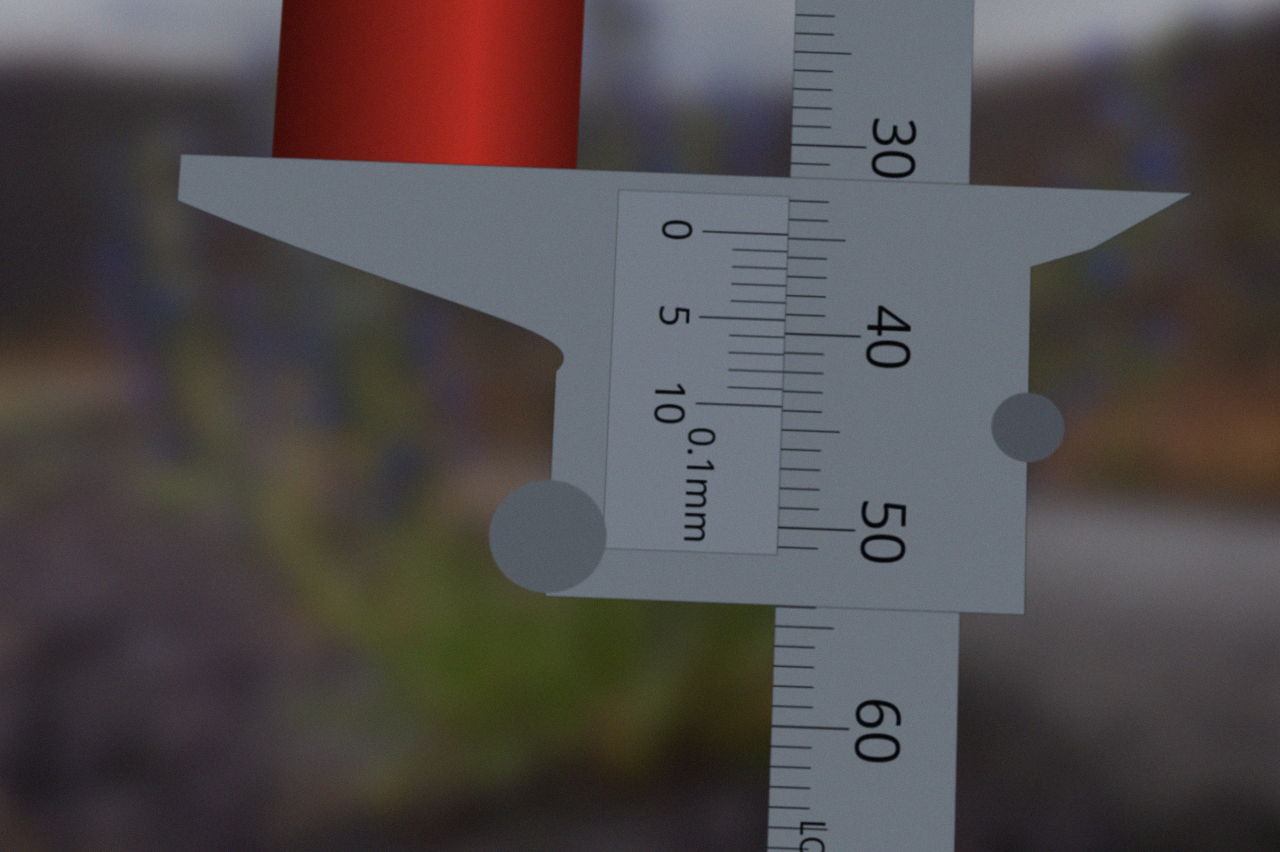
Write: **34.8** mm
